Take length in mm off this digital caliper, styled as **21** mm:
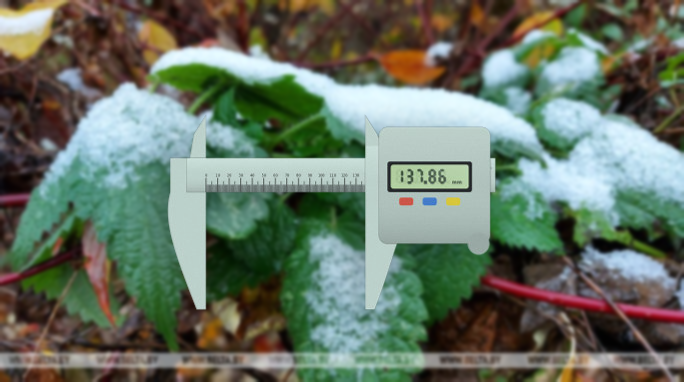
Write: **137.86** mm
